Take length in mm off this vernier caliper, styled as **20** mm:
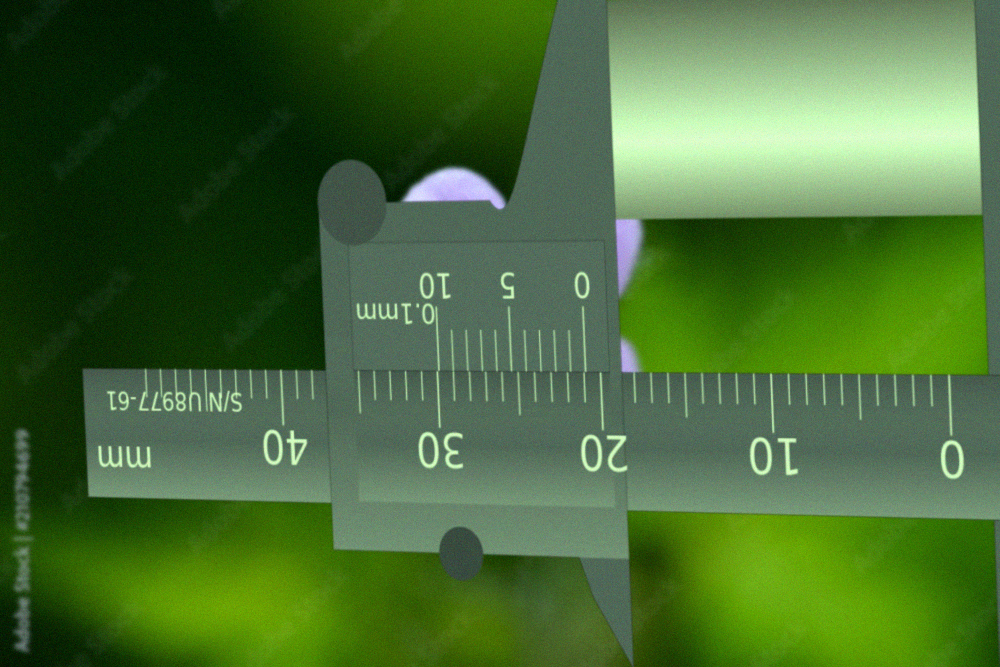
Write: **20.9** mm
